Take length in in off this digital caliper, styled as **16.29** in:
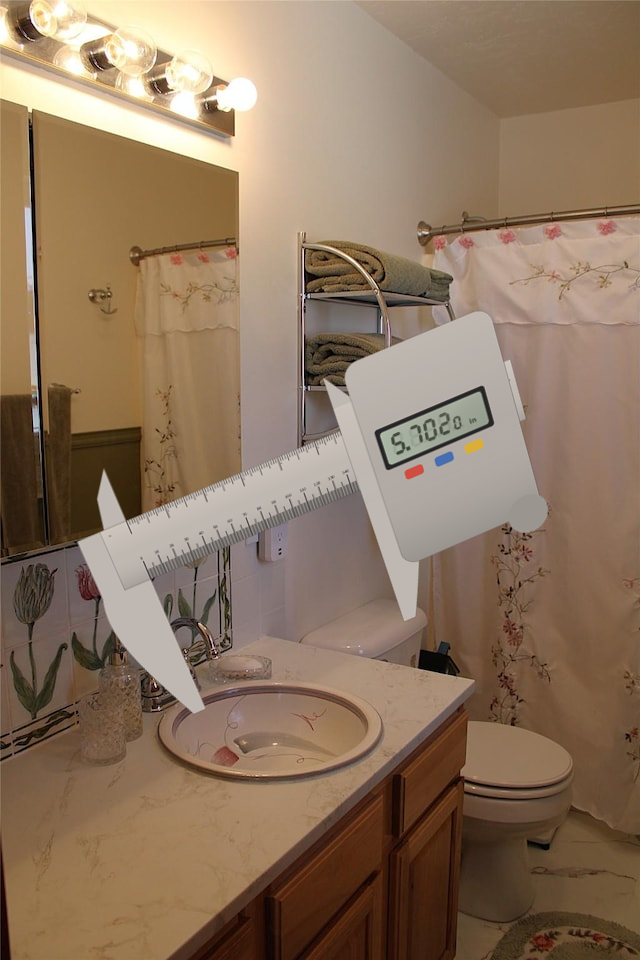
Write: **5.7020** in
